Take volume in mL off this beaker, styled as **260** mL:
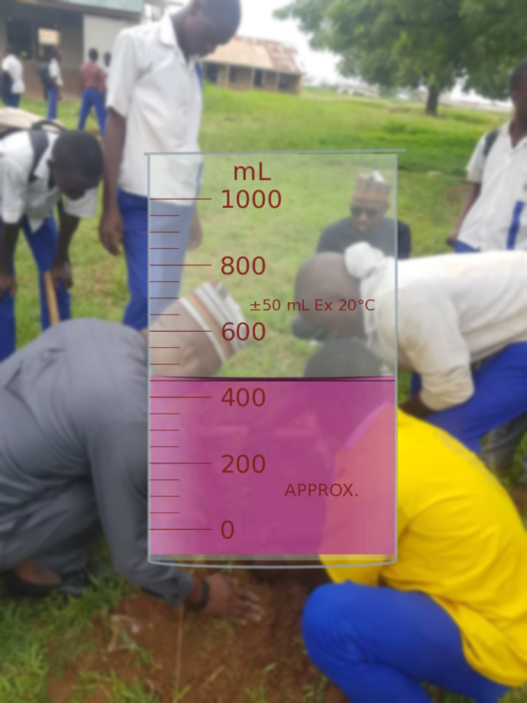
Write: **450** mL
